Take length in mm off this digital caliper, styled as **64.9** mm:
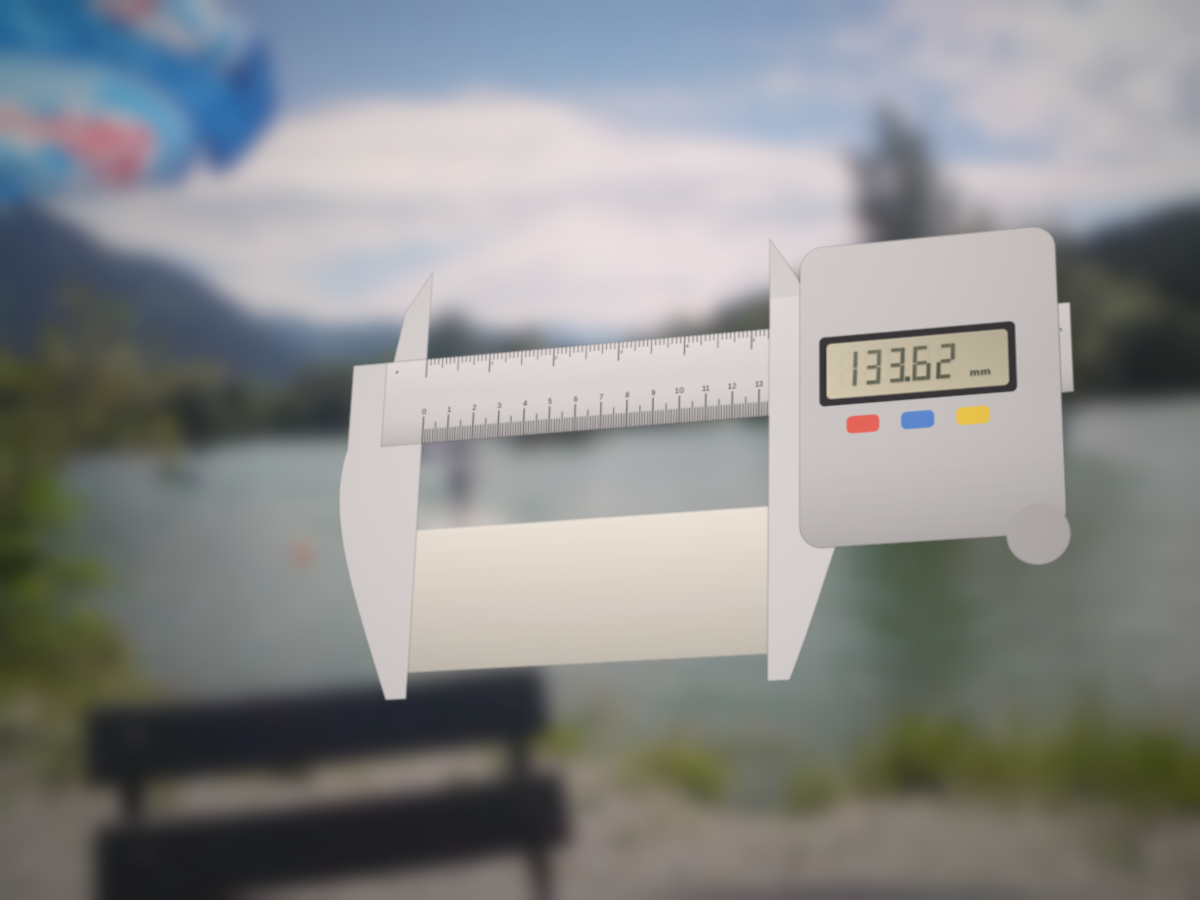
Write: **133.62** mm
